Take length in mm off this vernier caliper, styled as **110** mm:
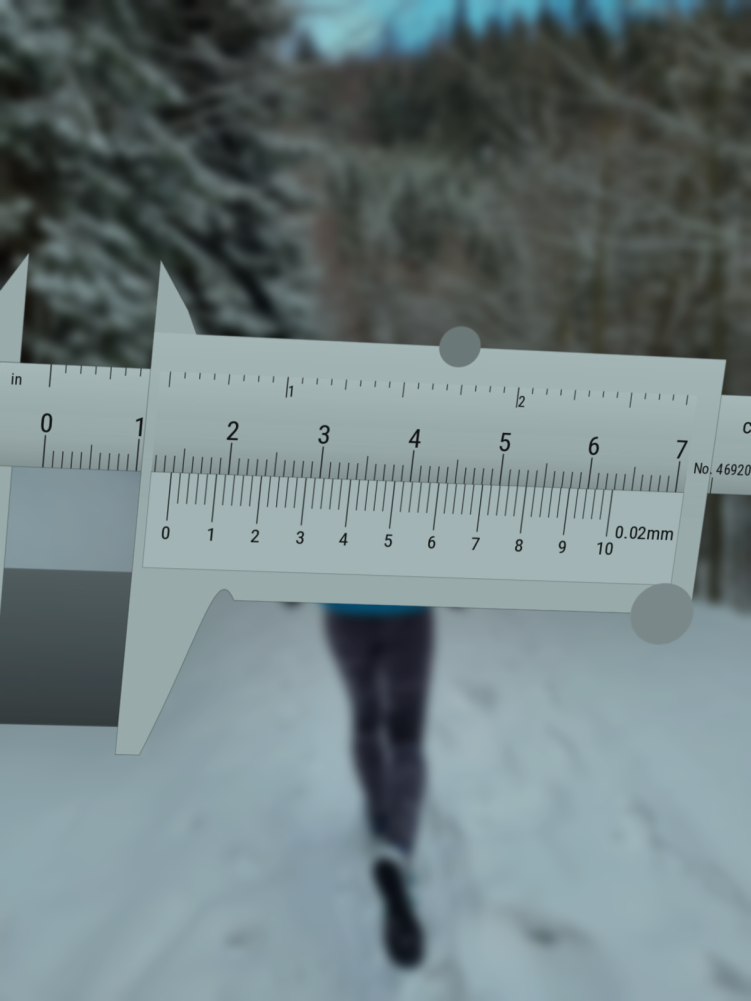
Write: **13.8** mm
